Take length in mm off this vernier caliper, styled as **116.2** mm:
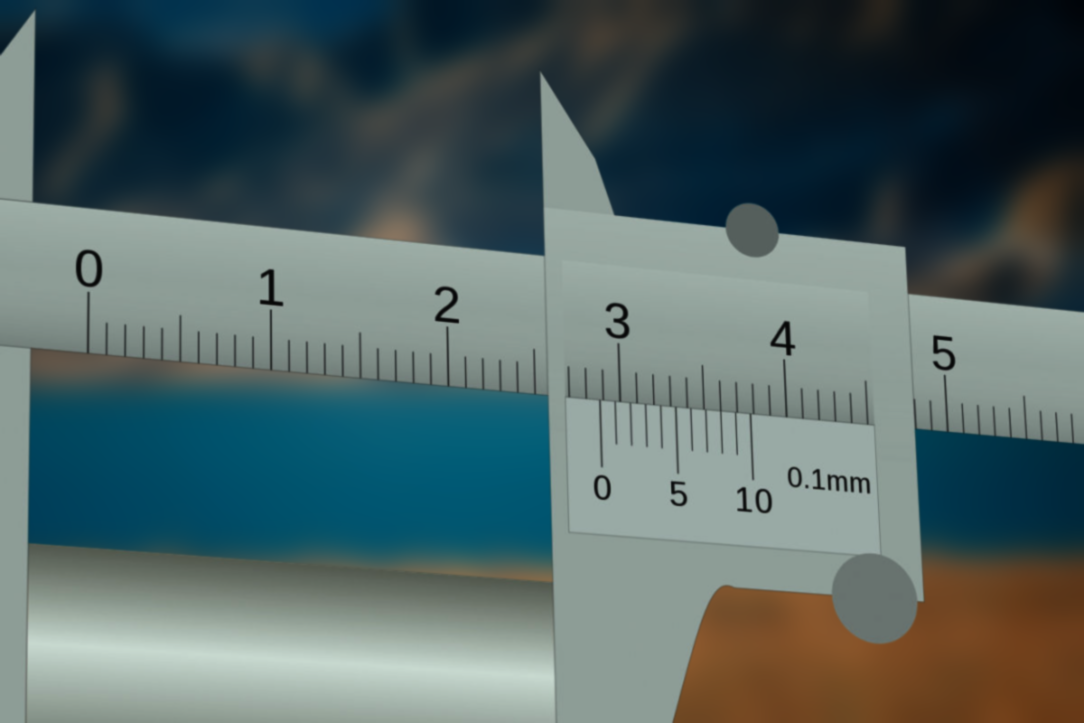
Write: **28.8** mm
